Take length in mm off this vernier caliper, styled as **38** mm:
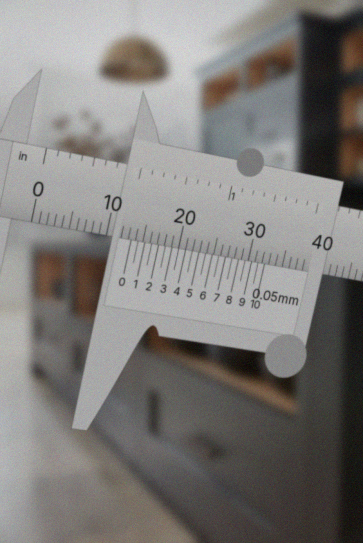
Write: **13.4** mm
